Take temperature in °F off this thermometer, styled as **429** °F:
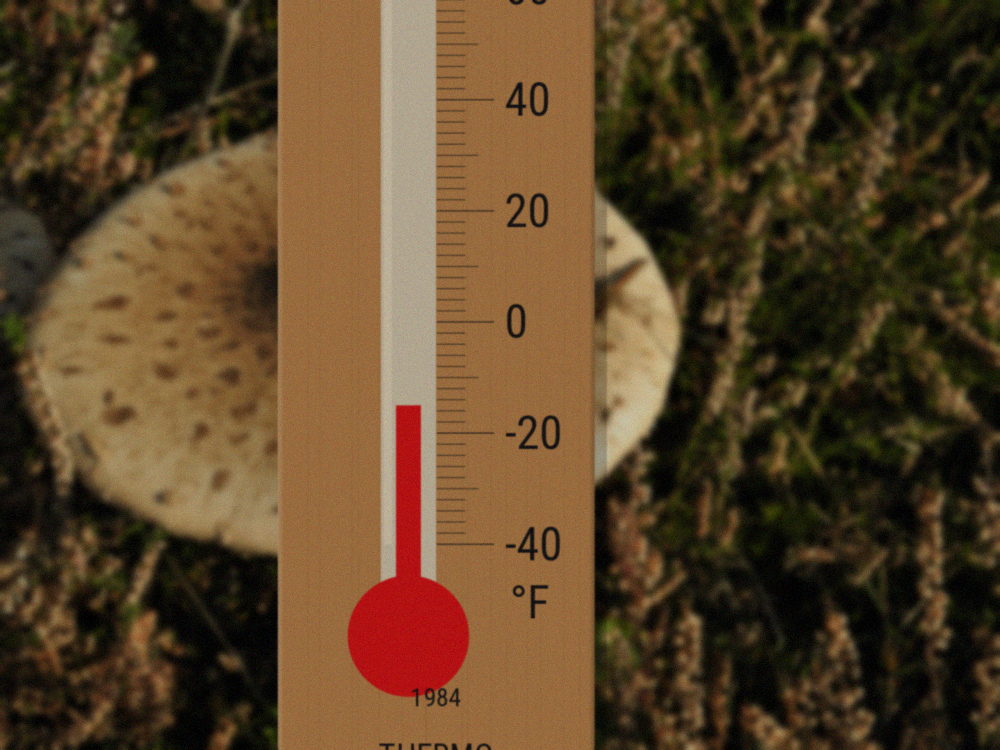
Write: **-15** °F
